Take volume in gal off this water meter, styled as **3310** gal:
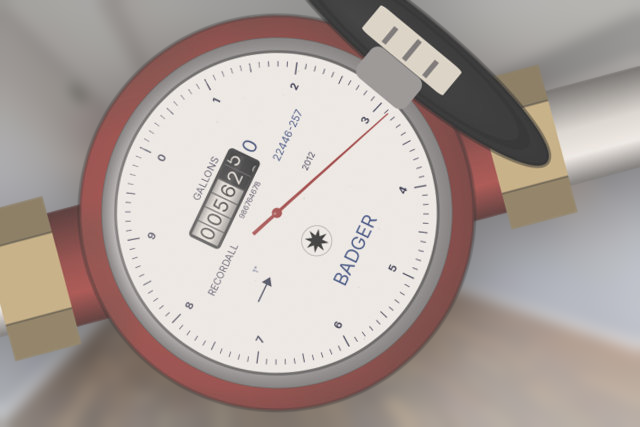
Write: **56253.1** gal
